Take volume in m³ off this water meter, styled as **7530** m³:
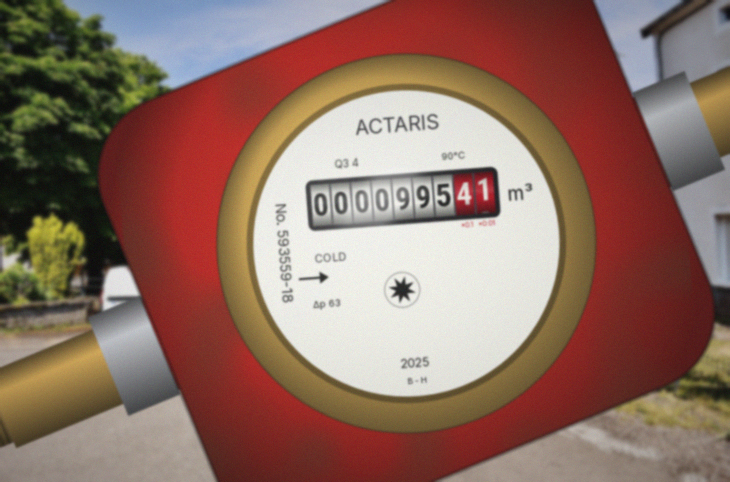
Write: **995.41** m³
